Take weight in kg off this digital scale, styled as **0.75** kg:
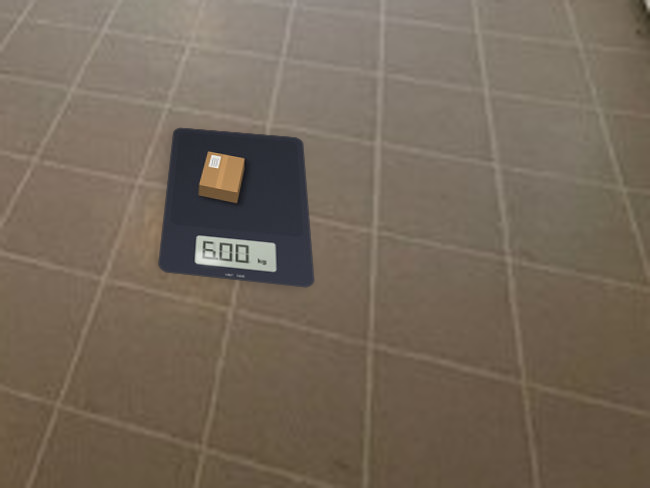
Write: **6.00** kg
